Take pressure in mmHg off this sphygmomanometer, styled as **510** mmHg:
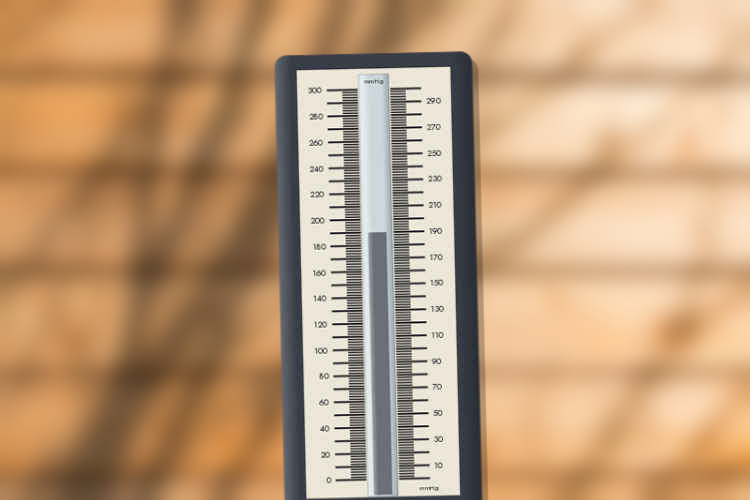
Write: **190** mmHg
